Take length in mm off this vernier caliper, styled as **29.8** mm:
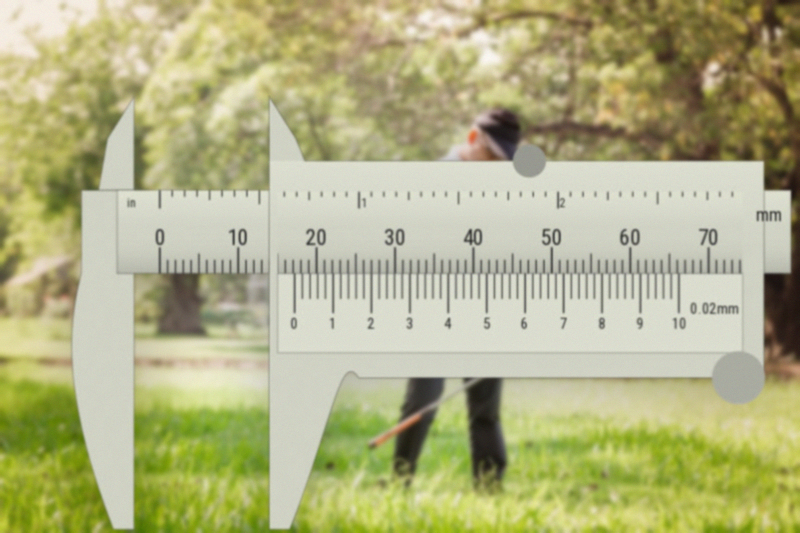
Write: **17.2** mm
